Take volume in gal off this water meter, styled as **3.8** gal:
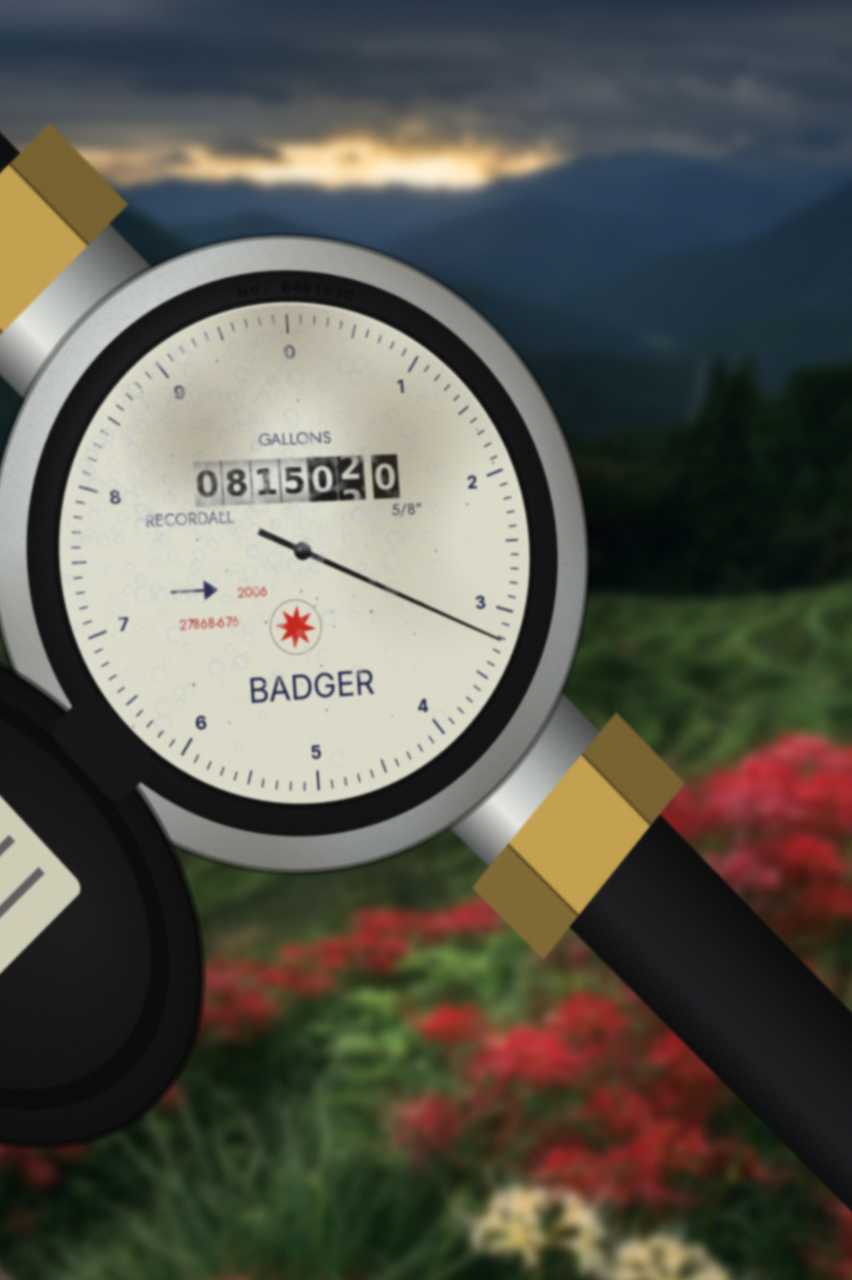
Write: **815023.2** gal
